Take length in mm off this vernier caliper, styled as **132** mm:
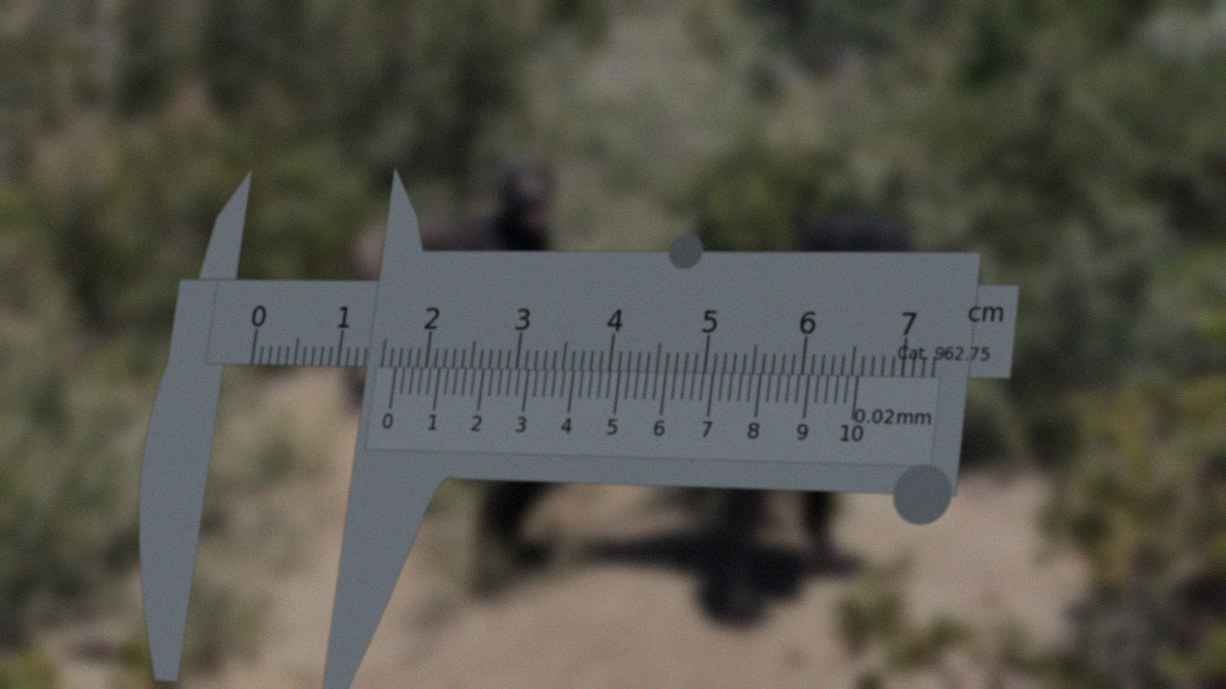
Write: **16.6** mm
